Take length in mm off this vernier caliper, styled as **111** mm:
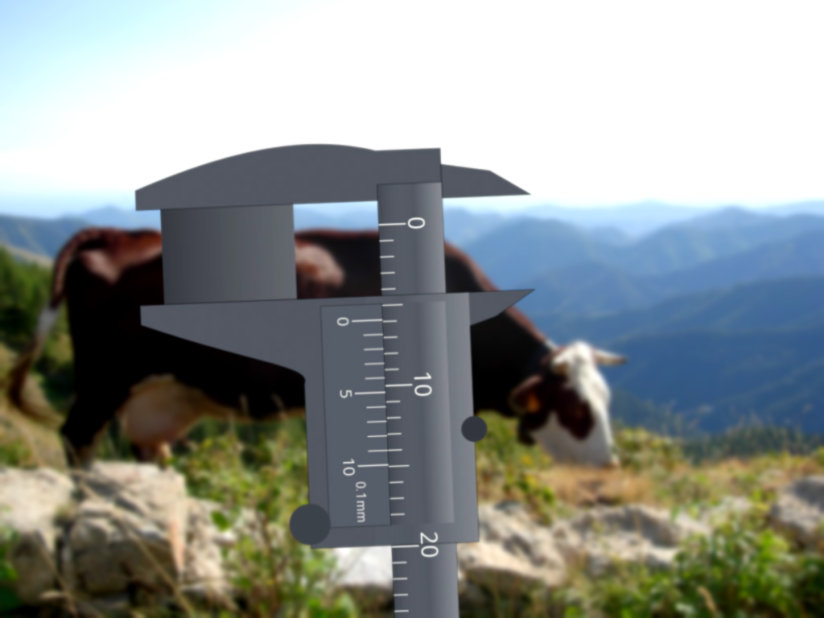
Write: **5.9** mm
